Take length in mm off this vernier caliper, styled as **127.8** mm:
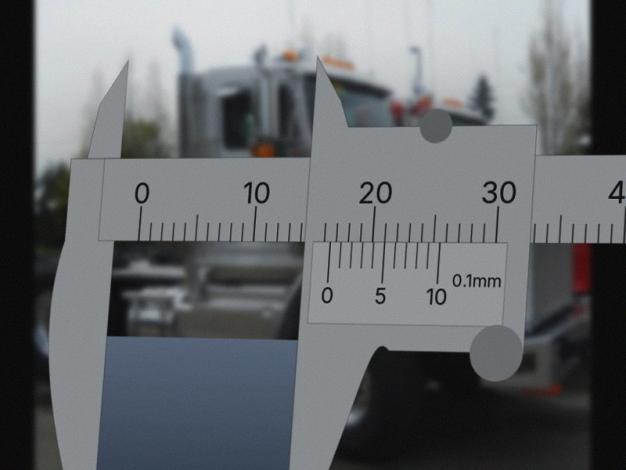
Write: **16.5** mm
